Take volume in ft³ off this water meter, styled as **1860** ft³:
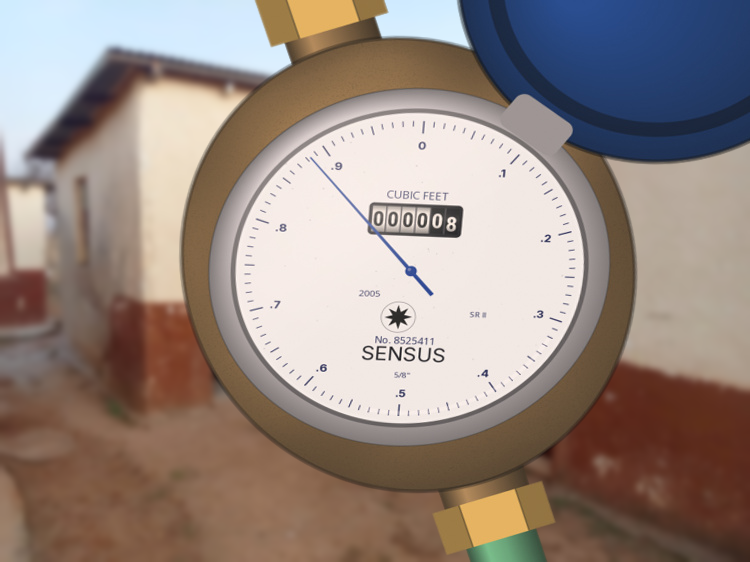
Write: **7.88** ft³
